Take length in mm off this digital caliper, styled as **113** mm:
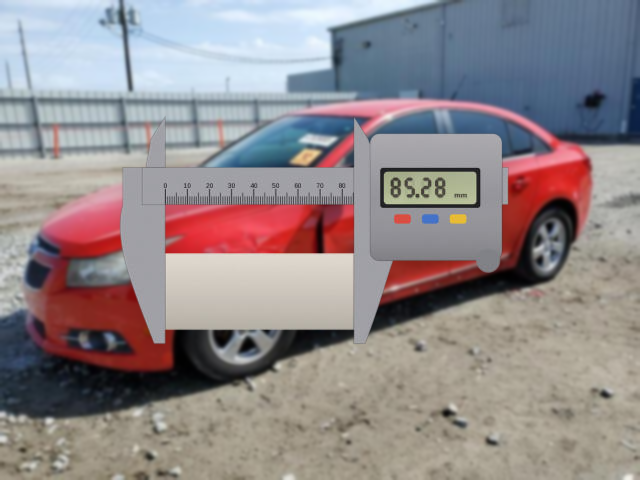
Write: **85.28** mm
